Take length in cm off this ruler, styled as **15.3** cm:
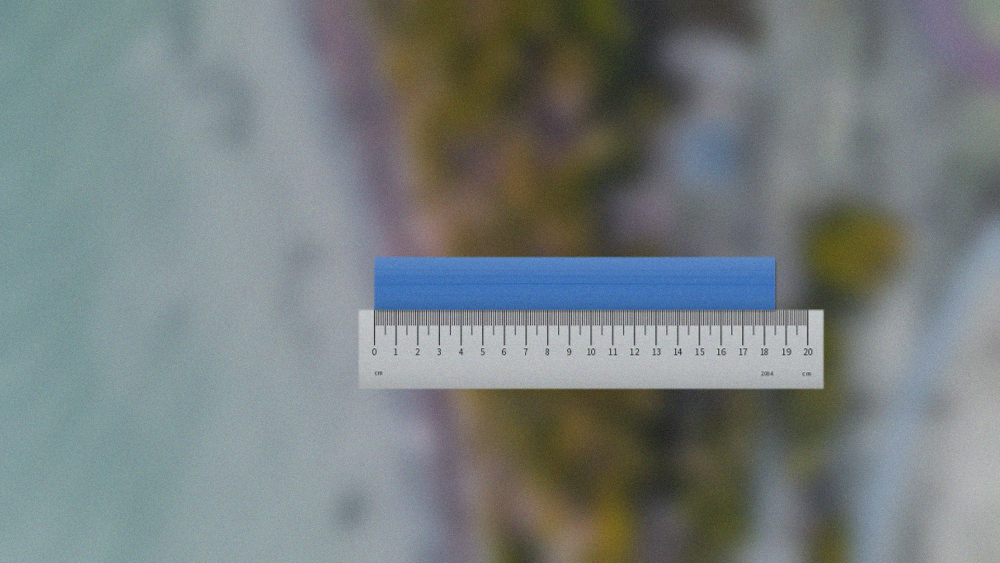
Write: **18.5** cm
